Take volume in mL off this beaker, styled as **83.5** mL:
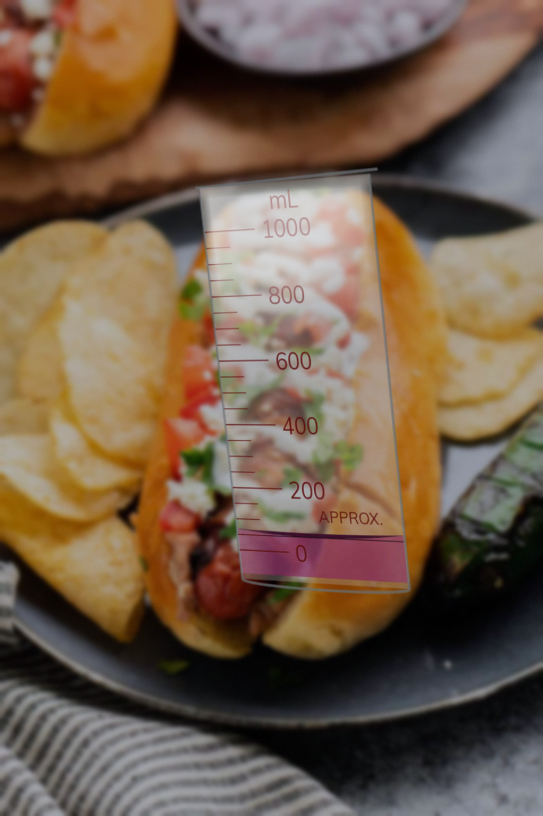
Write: **50** mL
